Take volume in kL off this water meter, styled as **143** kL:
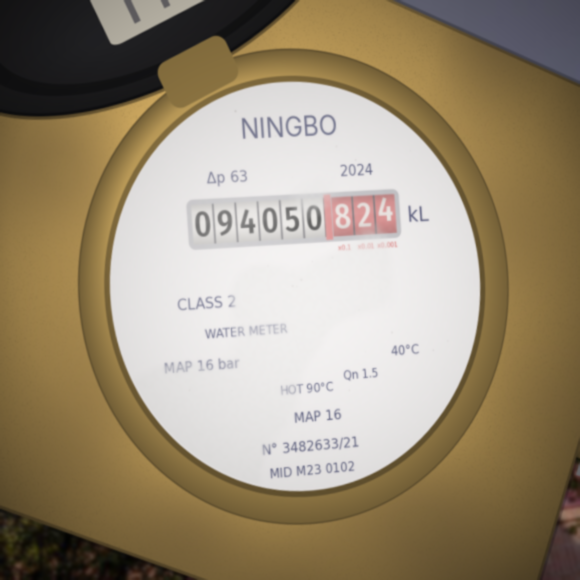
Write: **94050.824** kL
